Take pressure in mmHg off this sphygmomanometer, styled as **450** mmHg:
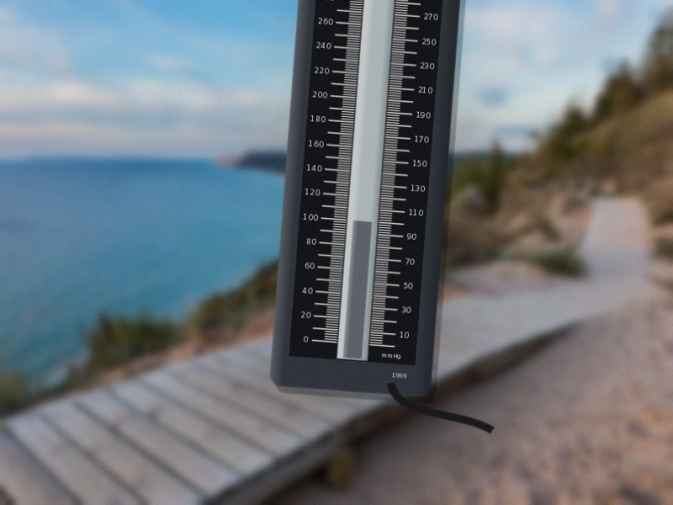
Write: **100** mmHg
